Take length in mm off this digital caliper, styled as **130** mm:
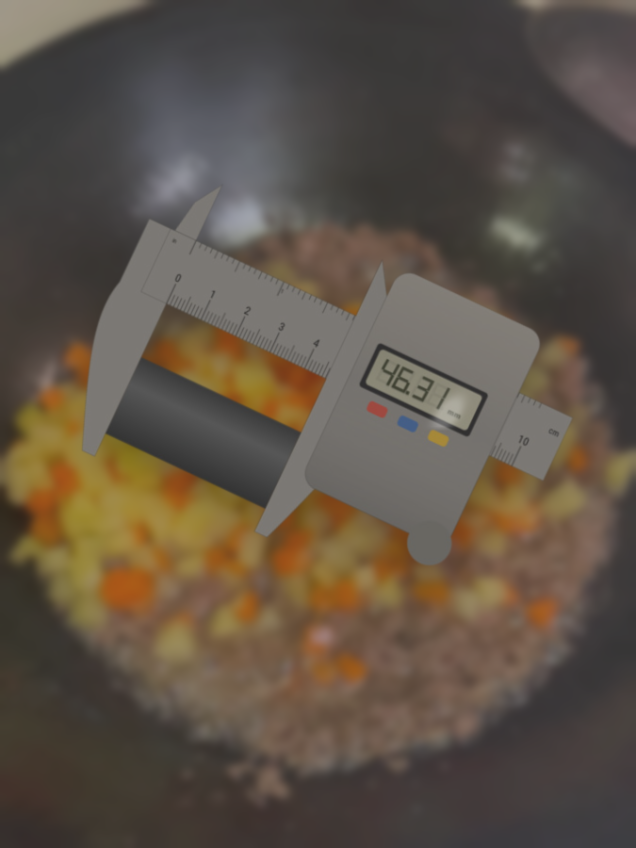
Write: **46.31** mm
